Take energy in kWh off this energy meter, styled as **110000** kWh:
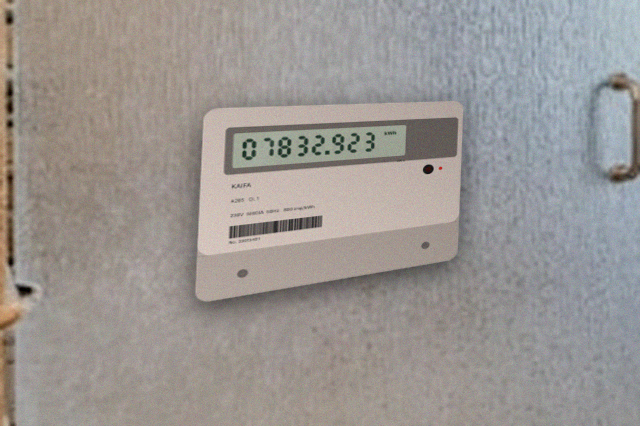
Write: **7832.923** kWh
